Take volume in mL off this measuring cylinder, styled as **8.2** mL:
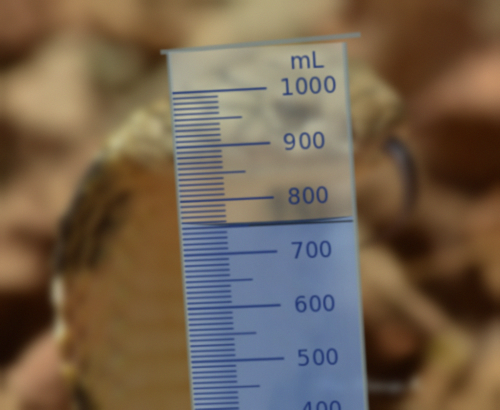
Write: **750** mL
